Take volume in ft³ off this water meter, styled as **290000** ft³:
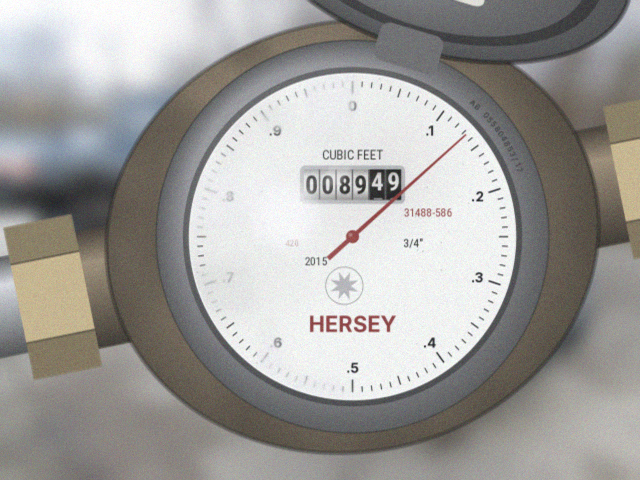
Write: **8949.13** ft³
